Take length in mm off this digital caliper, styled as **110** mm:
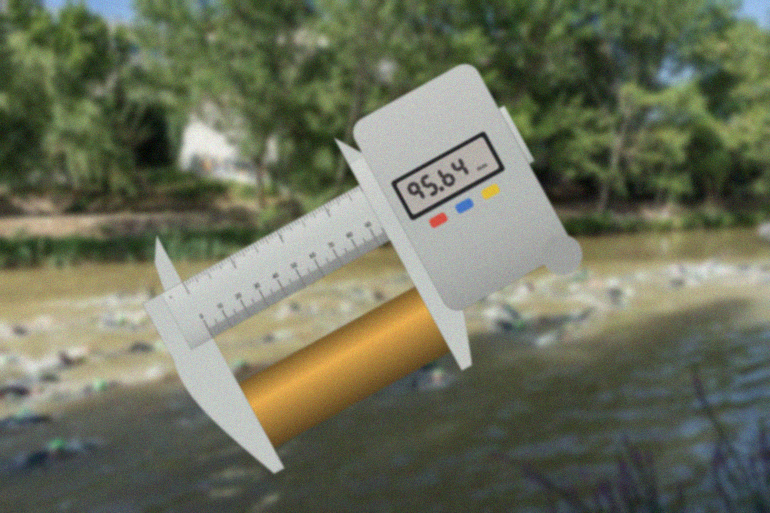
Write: **95.64** mm
